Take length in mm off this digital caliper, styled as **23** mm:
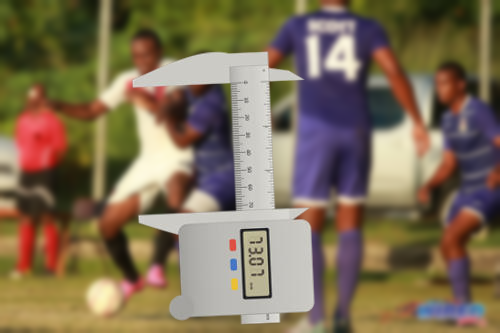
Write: **73.07** mm
